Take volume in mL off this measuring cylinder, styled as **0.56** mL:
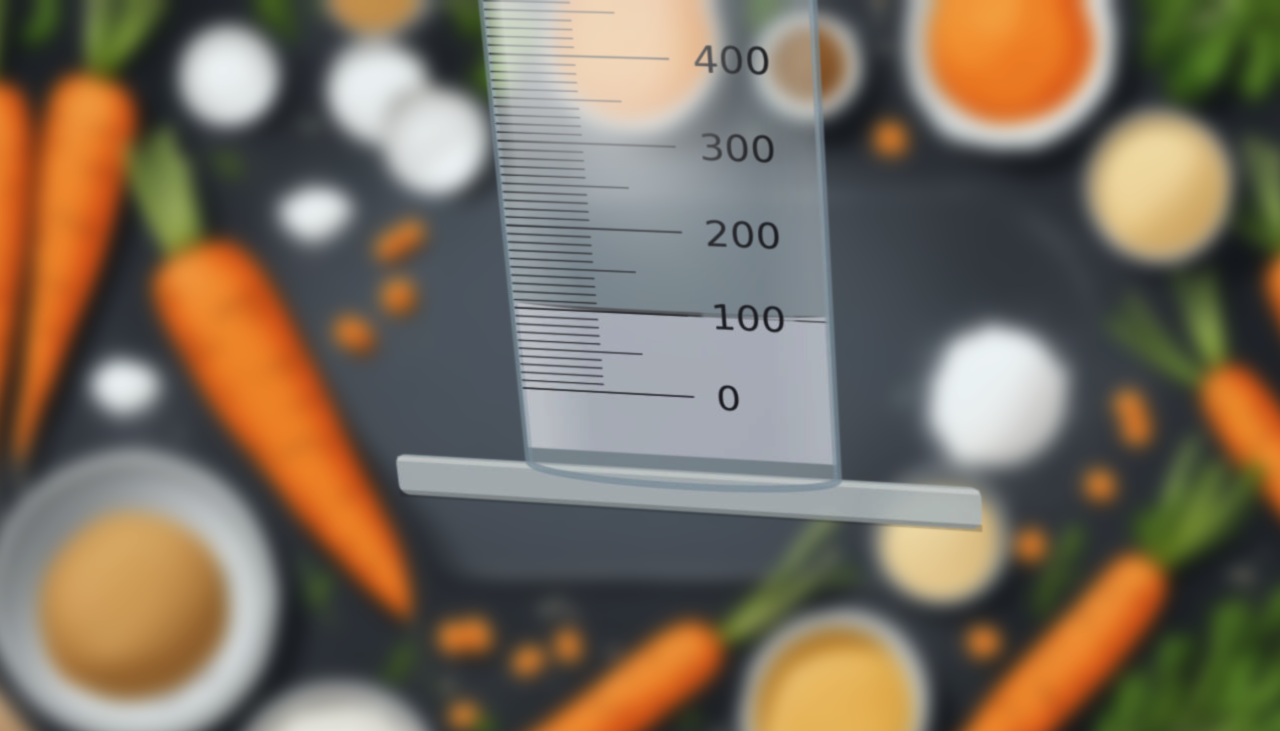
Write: **100** mL
